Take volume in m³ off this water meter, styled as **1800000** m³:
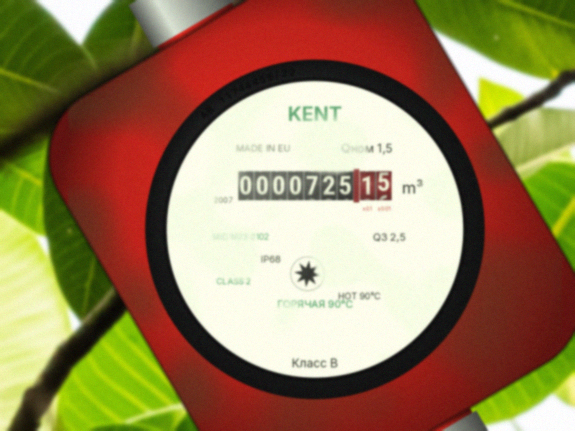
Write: **725.15** m³
